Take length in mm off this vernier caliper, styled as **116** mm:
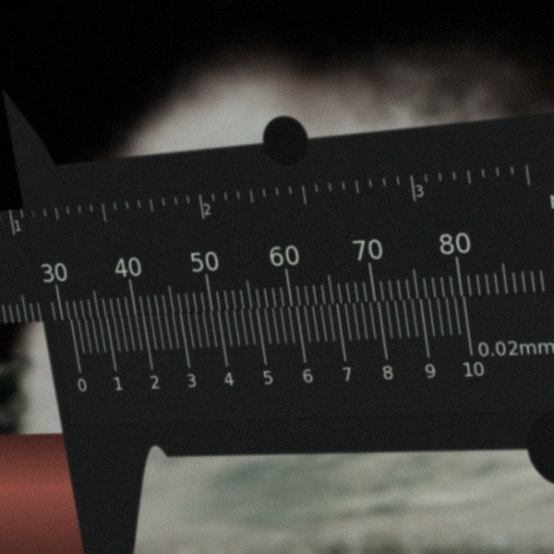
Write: **31.2** mm
